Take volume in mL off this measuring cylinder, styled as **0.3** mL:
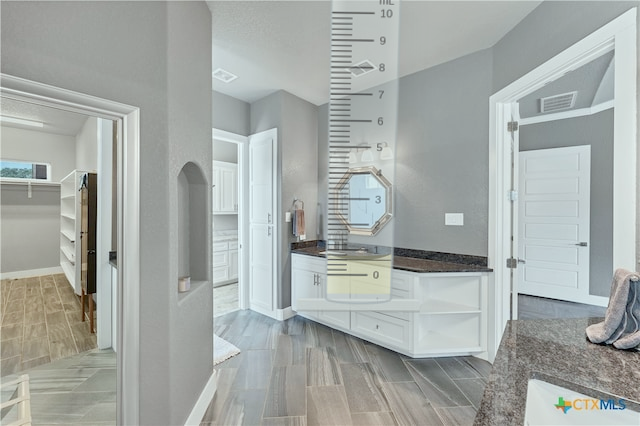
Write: **0.6** mL
